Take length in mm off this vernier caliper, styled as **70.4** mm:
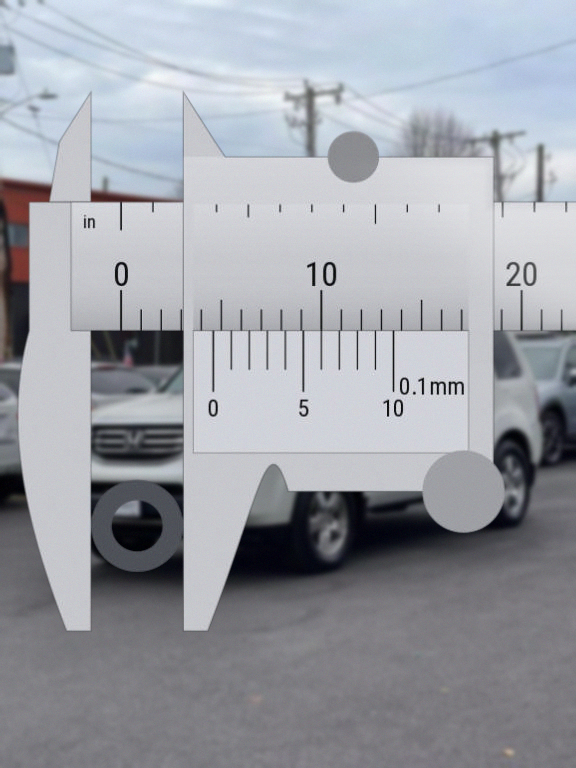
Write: **4.6** mm
